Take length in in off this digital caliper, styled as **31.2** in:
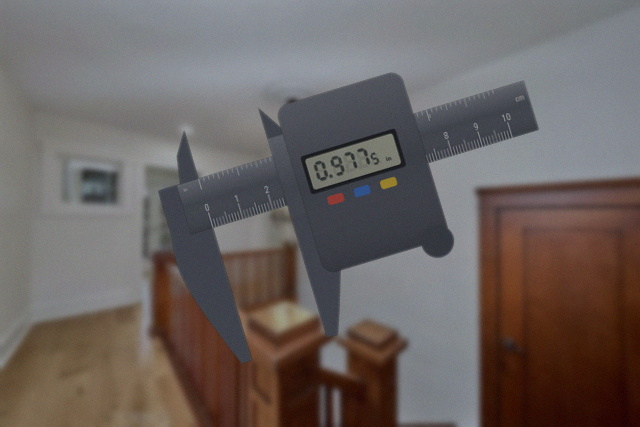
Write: **0.9775** in
